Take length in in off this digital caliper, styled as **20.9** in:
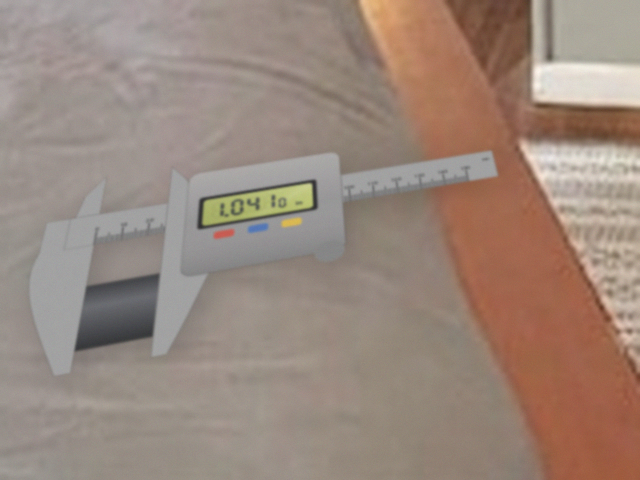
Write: **1.0410** in
